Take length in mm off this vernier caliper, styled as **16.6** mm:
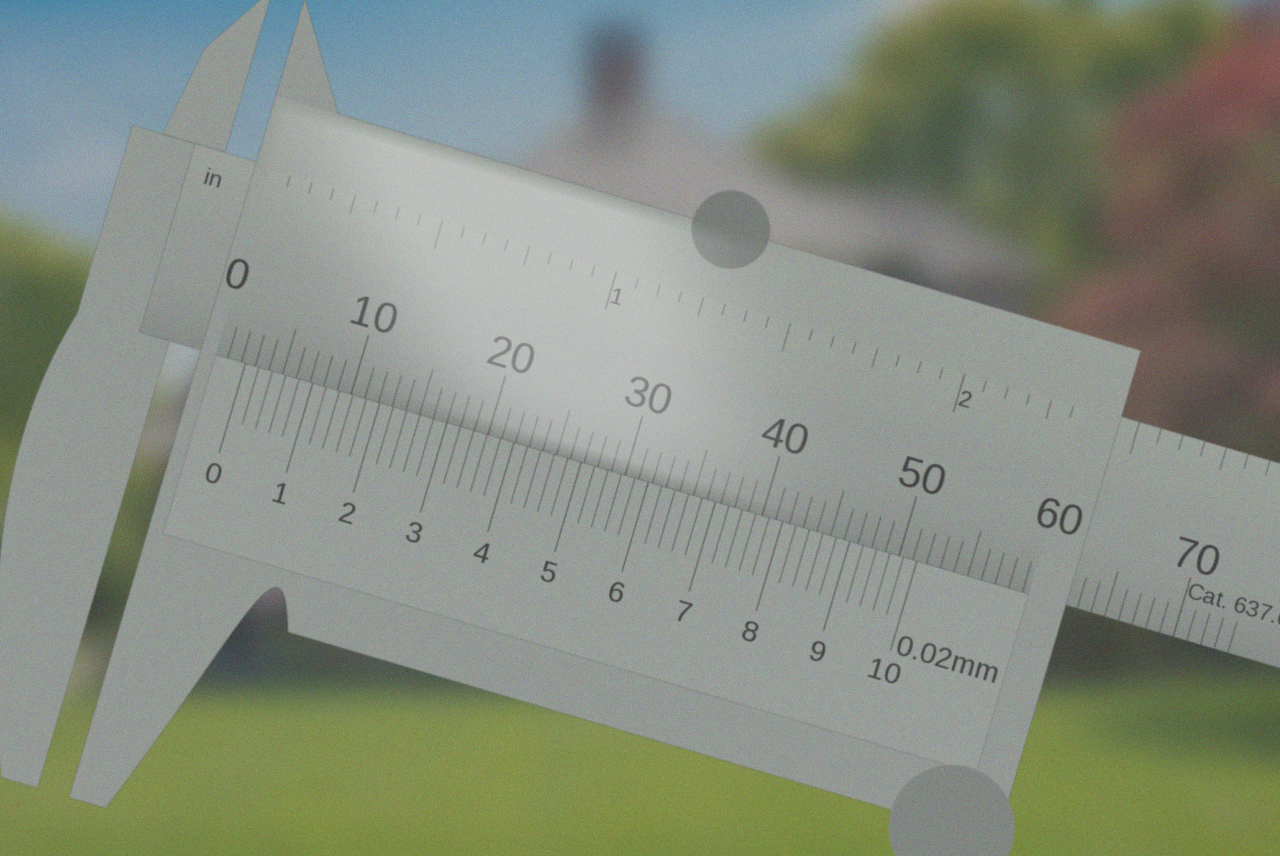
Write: **2.3** mm
